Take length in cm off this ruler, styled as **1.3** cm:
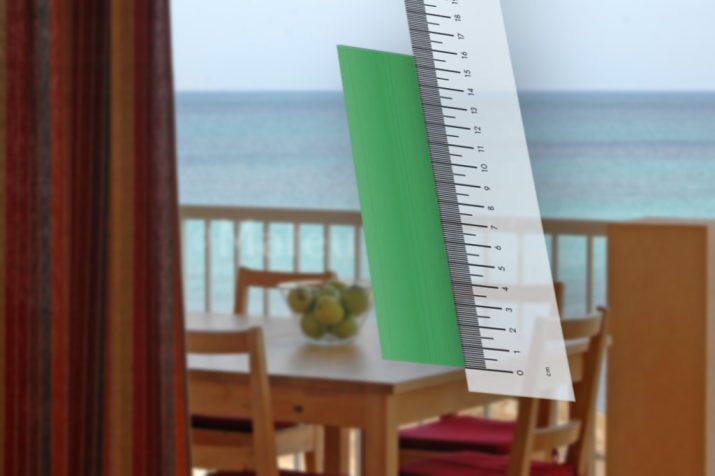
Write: **15.5** cm
